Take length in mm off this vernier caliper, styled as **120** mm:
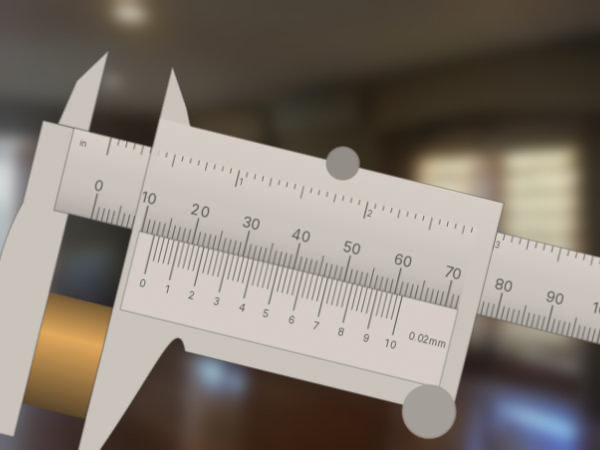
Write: **12.5** mm
